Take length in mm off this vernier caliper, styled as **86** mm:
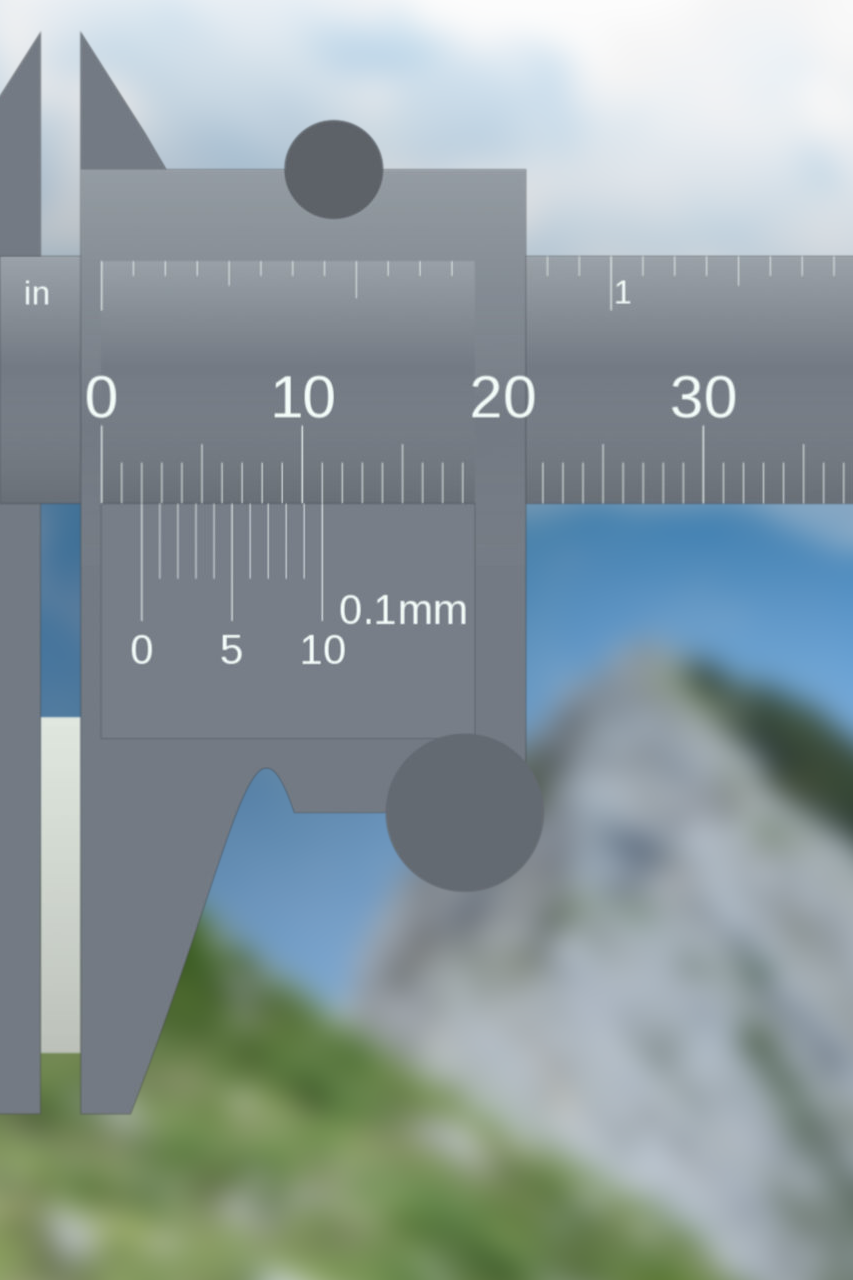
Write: **2.0** mm
